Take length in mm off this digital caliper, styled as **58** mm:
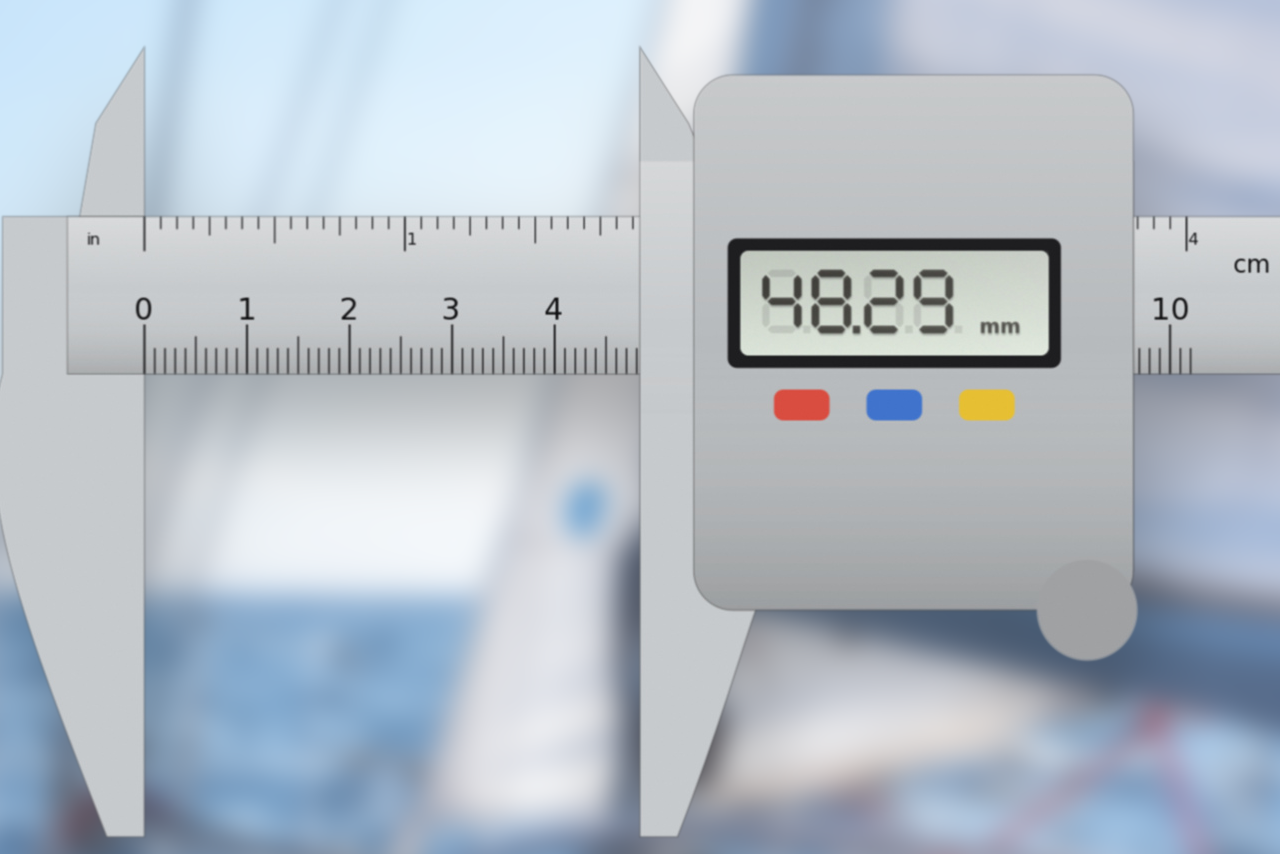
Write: **48.29** mm
